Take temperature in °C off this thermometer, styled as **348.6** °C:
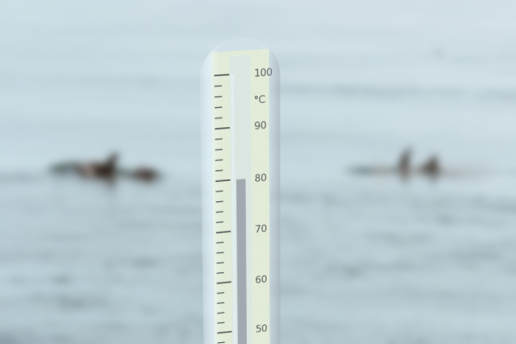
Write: **80** °C
